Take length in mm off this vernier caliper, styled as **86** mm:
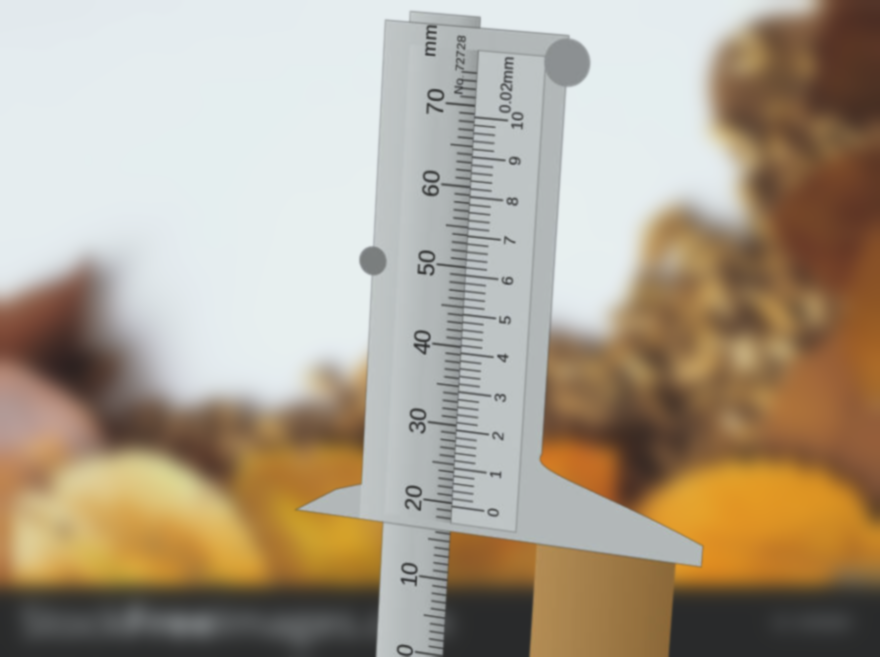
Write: **19.6** mm
